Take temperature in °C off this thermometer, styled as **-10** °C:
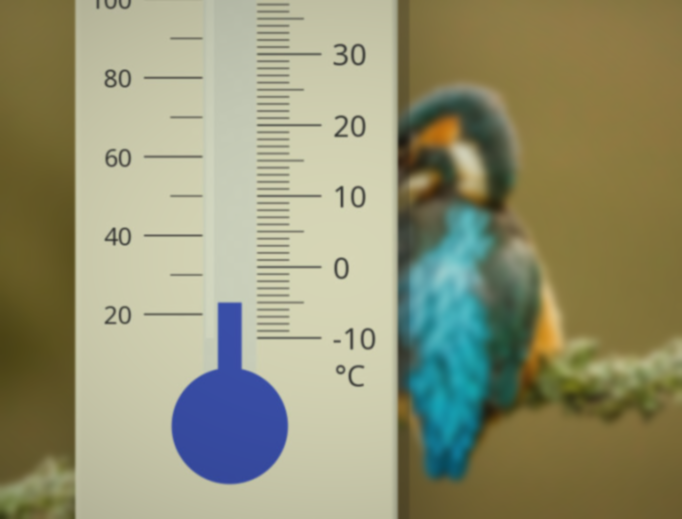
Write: **-5** °C
